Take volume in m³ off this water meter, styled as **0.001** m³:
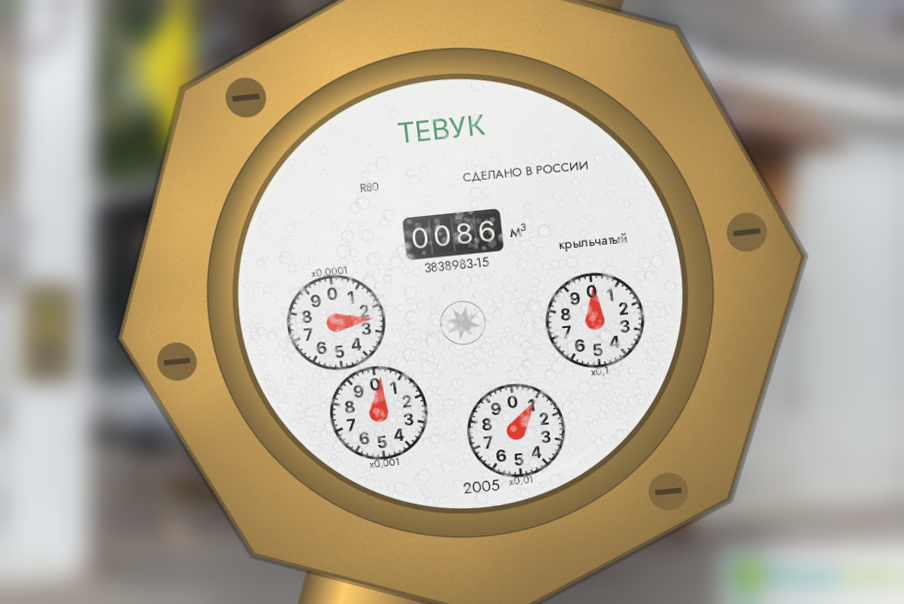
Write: **86.0102** m³
